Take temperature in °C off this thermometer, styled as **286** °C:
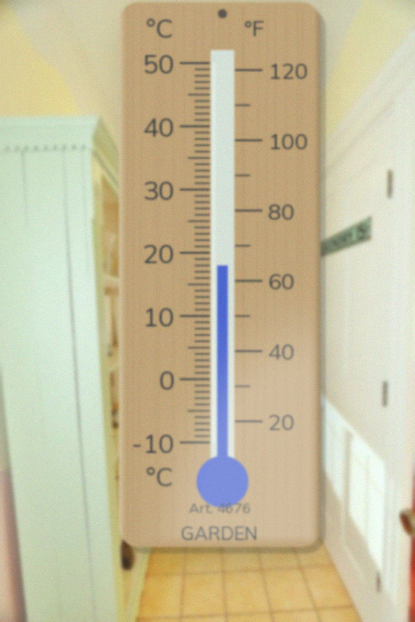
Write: **18** °C
